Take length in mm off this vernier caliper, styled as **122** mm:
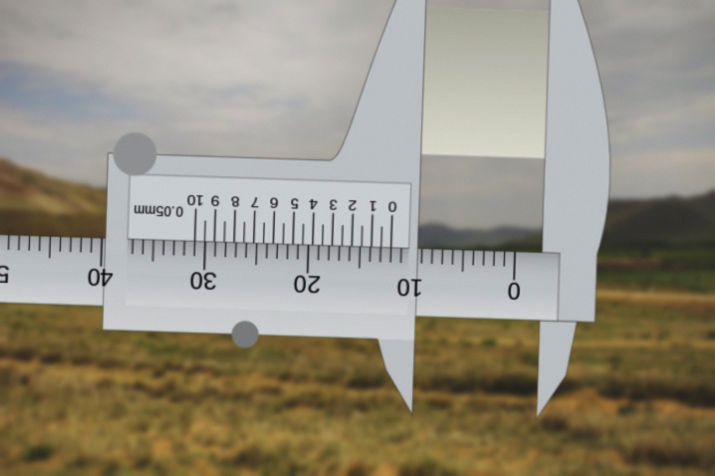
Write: **12.0** mm
